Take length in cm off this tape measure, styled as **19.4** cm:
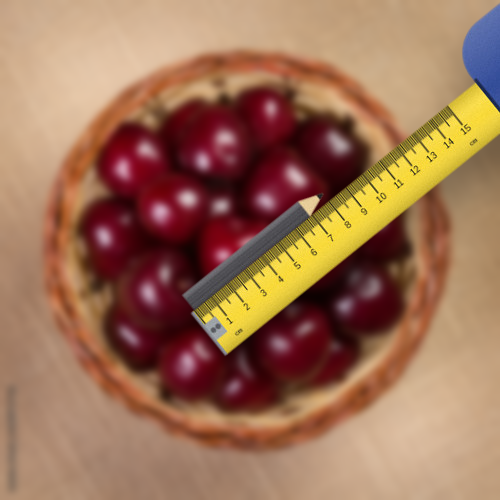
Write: **8** cm
